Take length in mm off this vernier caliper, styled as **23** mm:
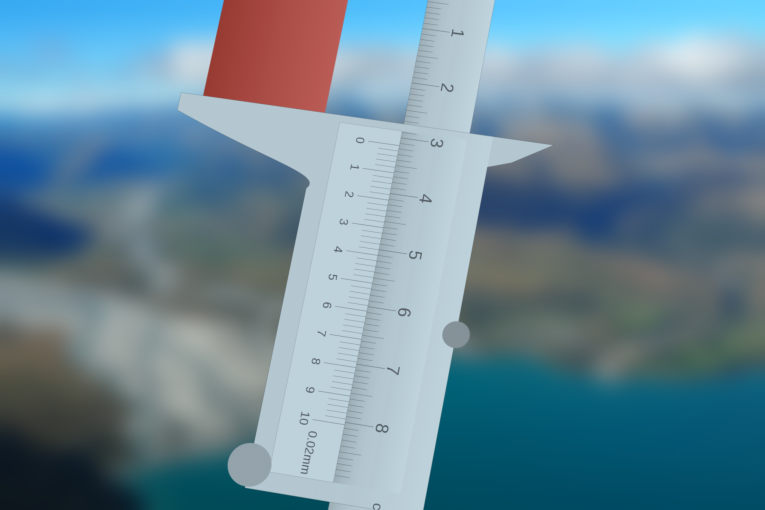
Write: **31.4** mm
